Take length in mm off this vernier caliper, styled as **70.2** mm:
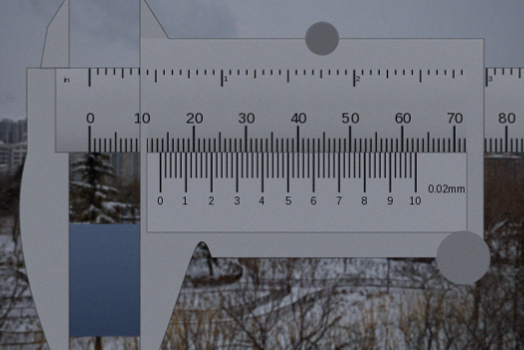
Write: **13.6** mm
